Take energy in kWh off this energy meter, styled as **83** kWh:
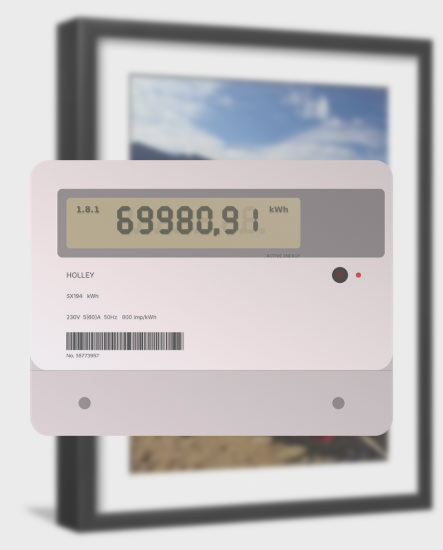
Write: **69980.91** kWh
